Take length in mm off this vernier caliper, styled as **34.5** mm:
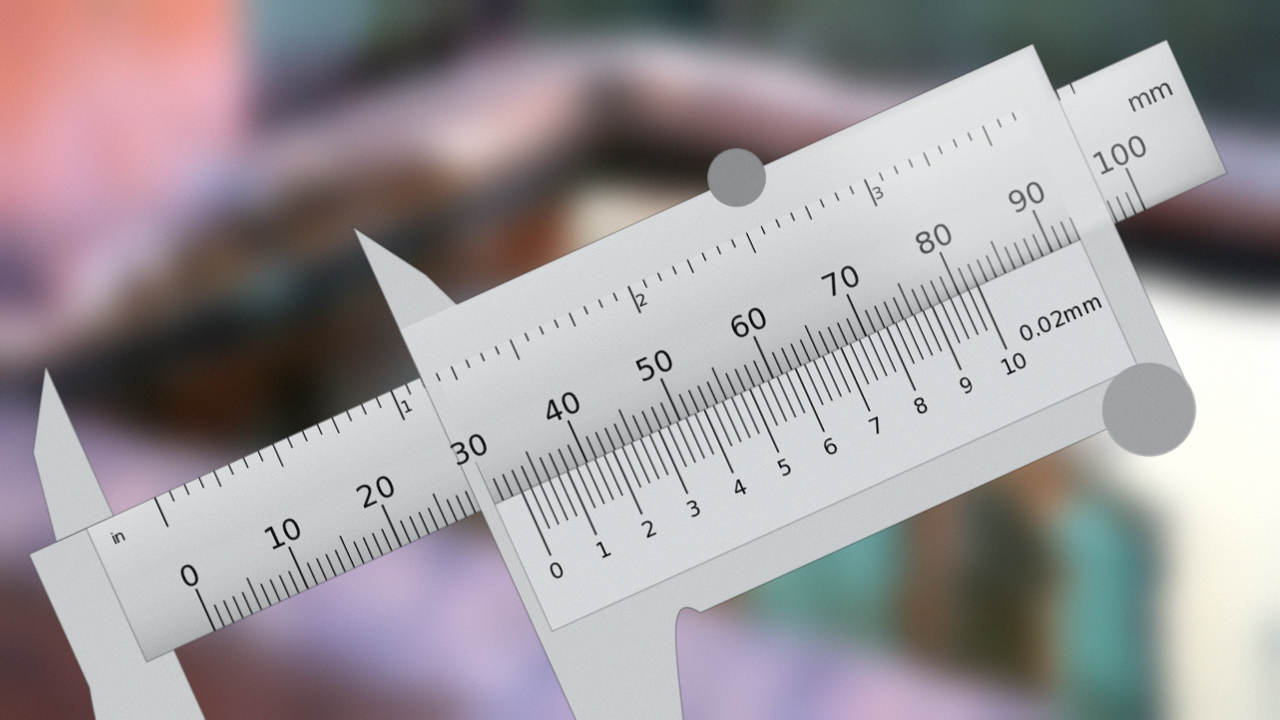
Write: **33.0** mm
